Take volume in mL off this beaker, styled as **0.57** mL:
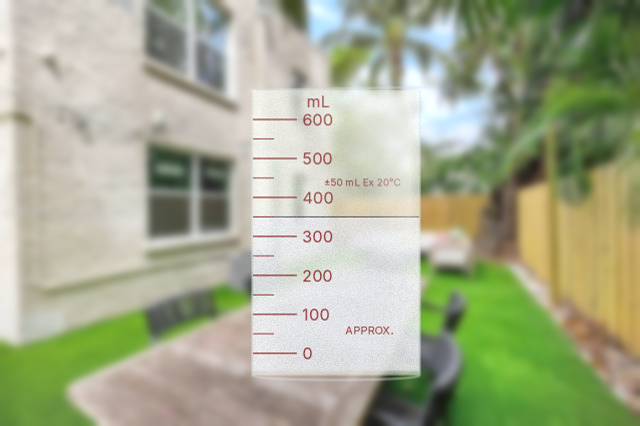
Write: **350** mL
